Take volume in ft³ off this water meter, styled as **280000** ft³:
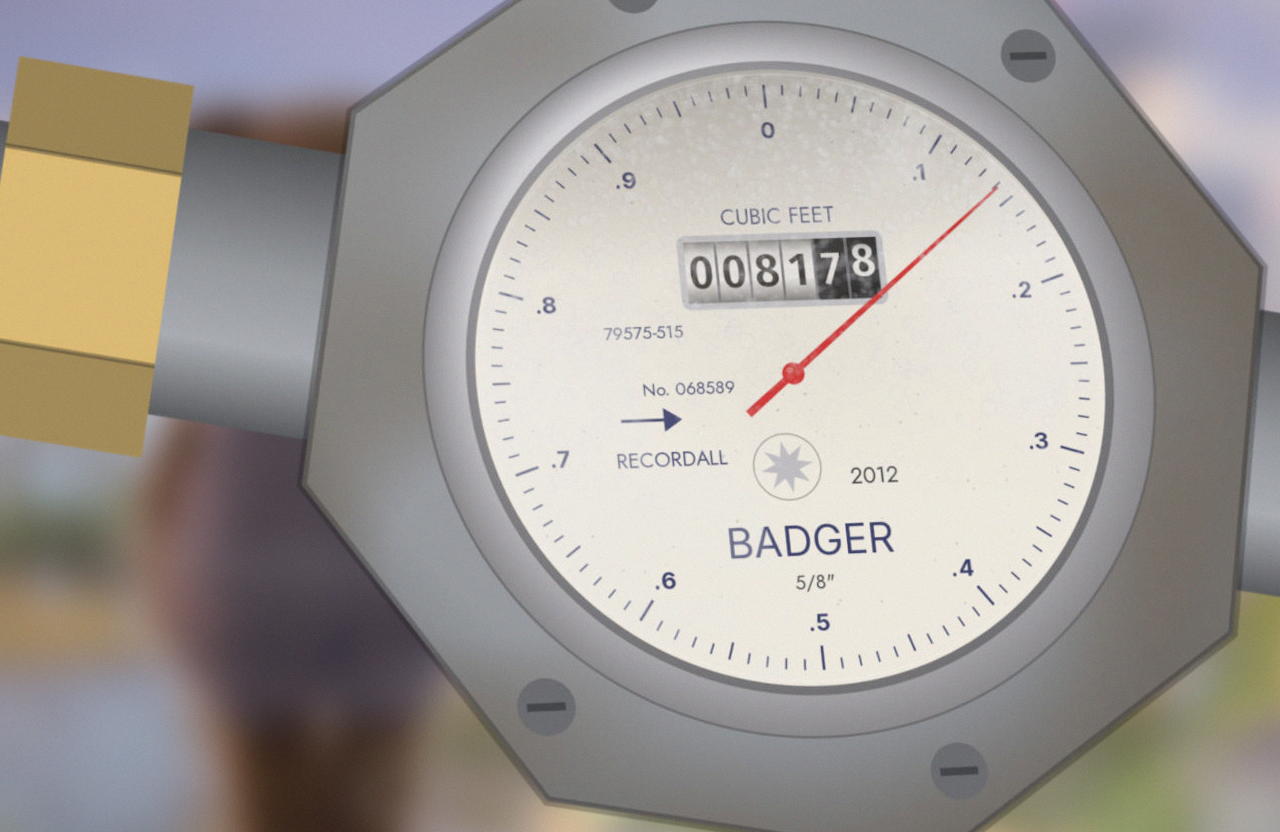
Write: **8178.14** ft³
